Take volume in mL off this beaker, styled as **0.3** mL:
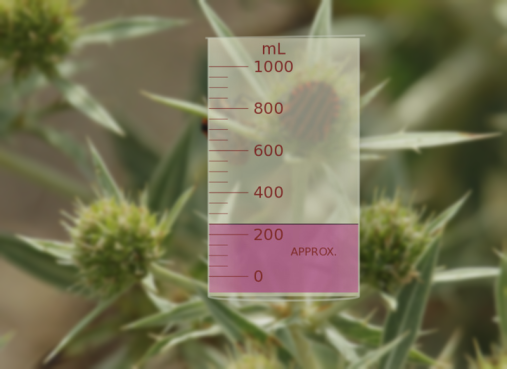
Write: **250** mL
